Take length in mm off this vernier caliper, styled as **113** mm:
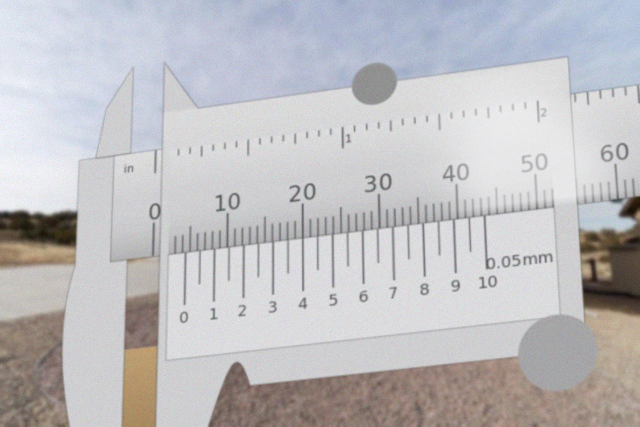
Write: **4.4** mm
